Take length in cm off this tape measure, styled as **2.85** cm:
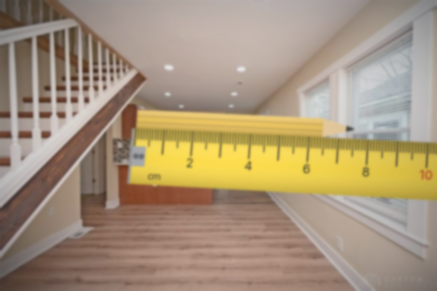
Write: **7.5** cm
